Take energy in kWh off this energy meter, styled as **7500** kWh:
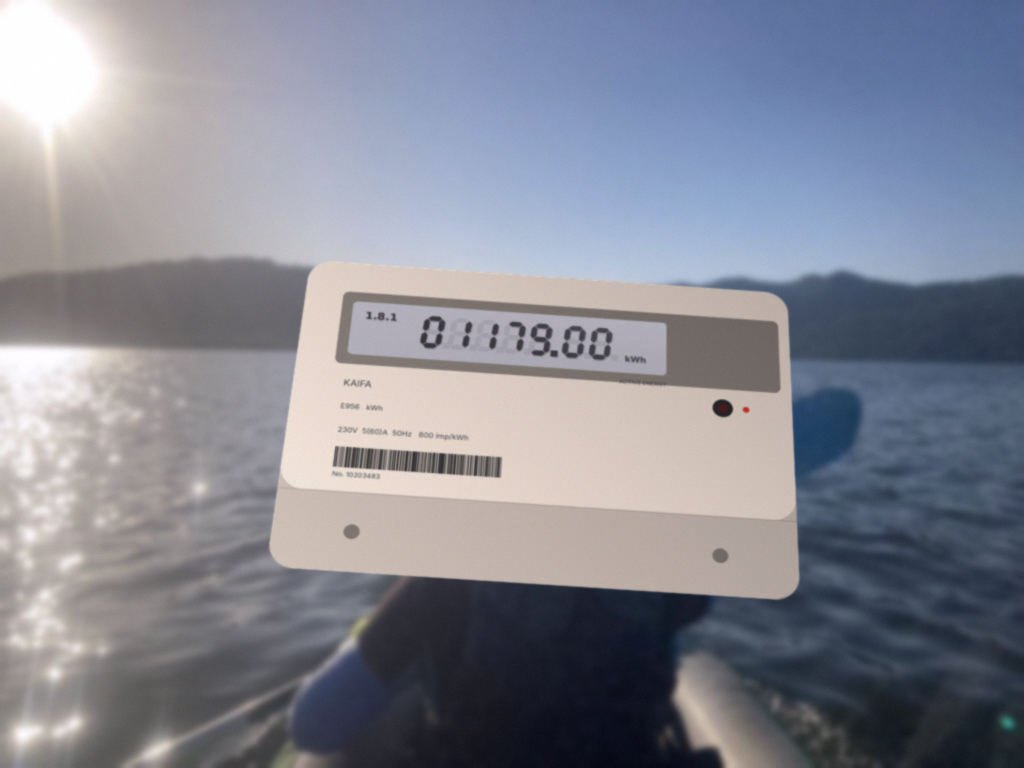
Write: **1179.00** kWh
